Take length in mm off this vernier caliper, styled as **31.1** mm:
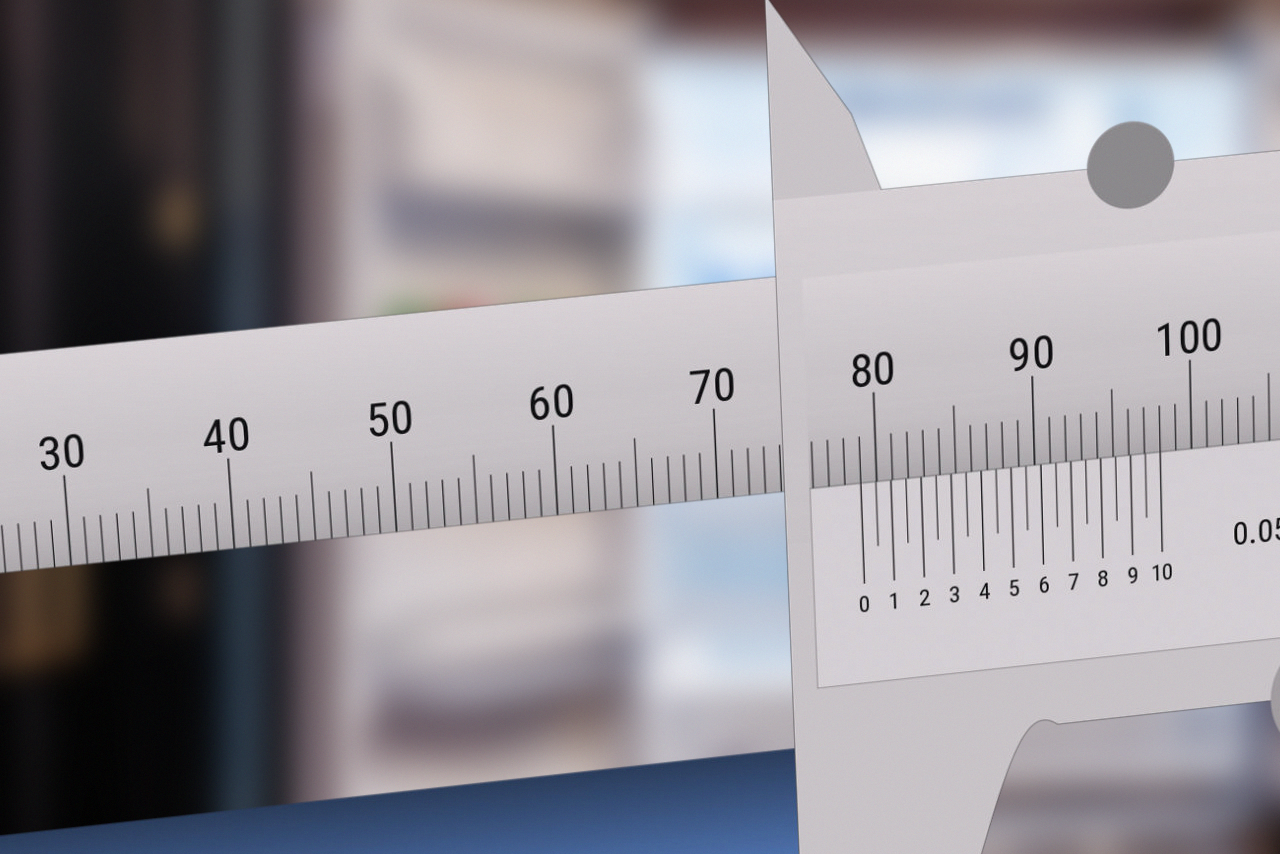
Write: **79.0** mm
